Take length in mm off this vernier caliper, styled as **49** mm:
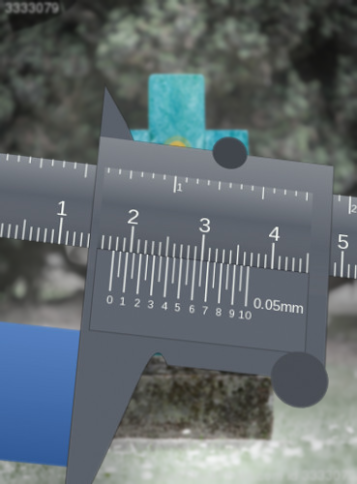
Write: **17.6** mm
